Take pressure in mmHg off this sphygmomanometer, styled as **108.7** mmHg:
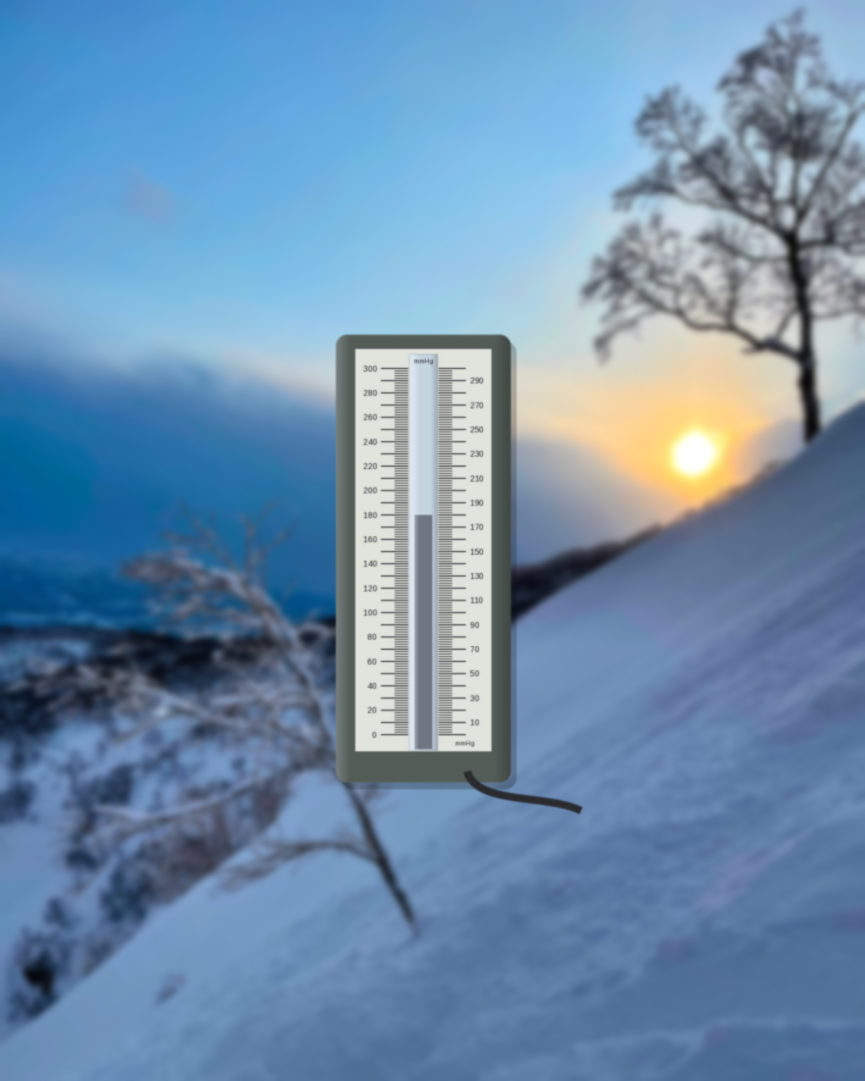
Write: **180** mmHg
